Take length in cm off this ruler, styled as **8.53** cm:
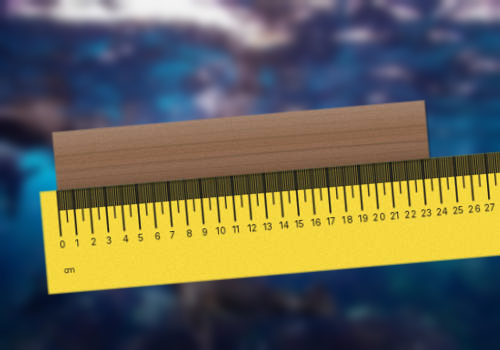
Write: **23.5** cm
